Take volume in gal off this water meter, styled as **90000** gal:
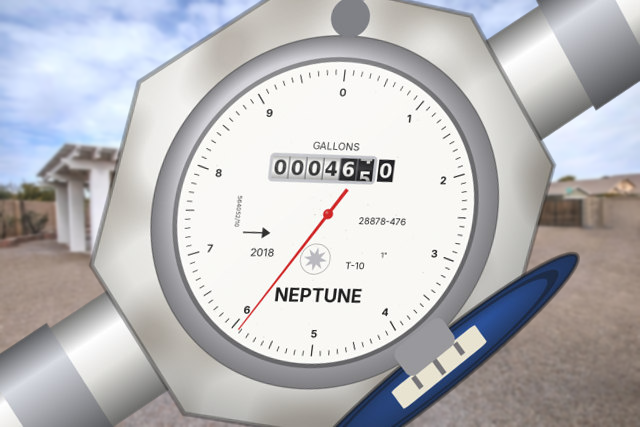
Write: **4645.9** gal
